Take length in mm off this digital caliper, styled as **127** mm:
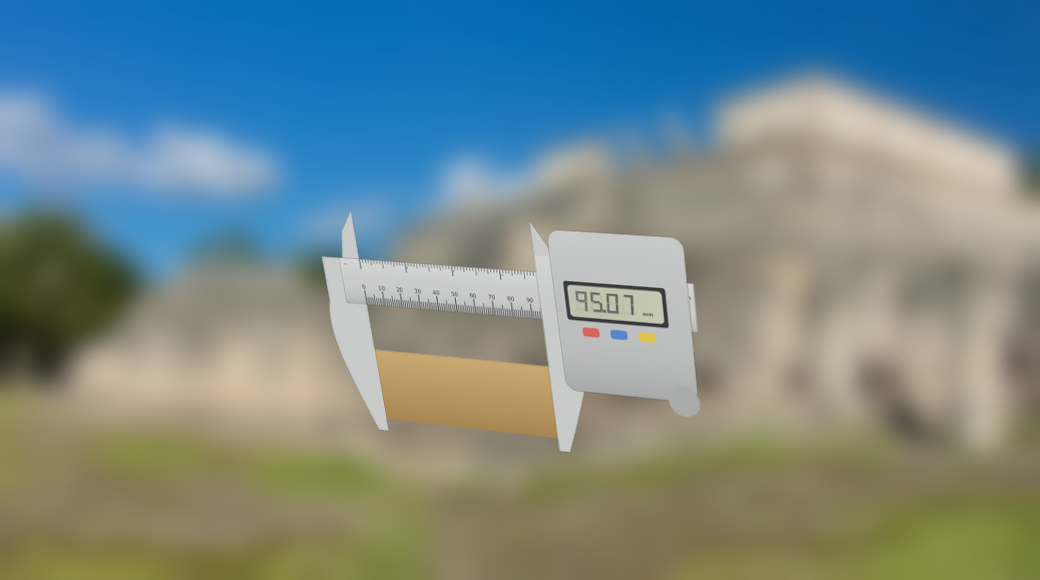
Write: **95.07** mm
